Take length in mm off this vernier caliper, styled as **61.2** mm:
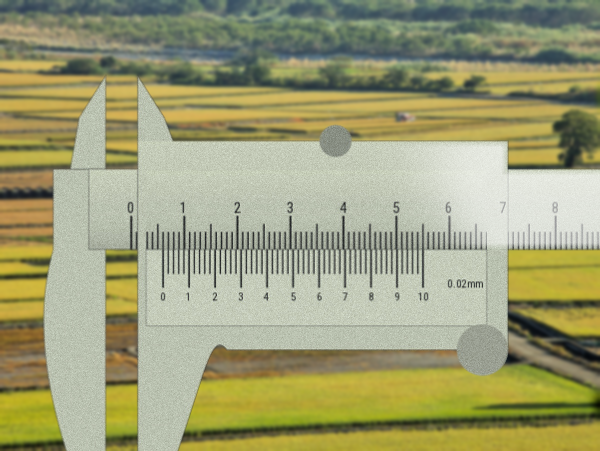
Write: **6.0** mm
